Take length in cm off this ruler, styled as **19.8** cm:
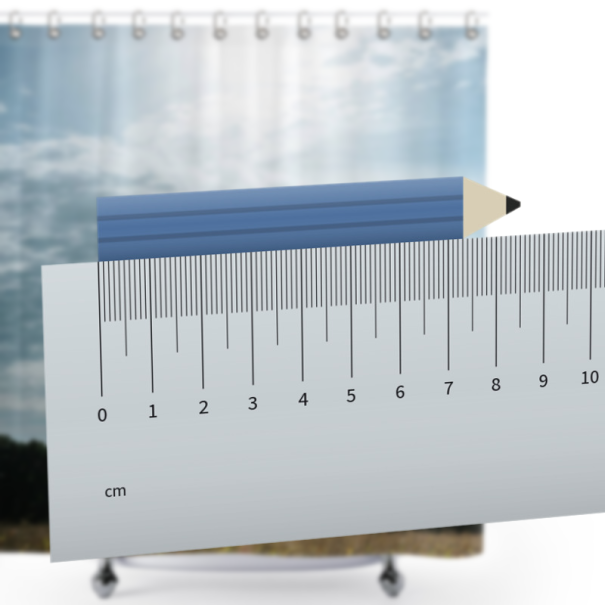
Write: **8.5** cm
